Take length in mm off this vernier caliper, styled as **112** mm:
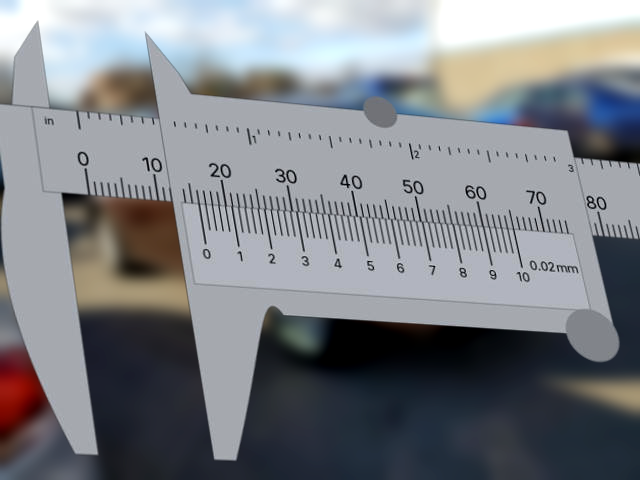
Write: **16.0** mm
